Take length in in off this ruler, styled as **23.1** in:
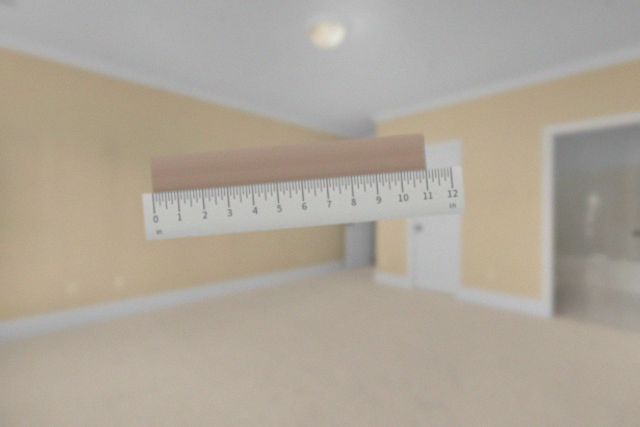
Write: **11** in
